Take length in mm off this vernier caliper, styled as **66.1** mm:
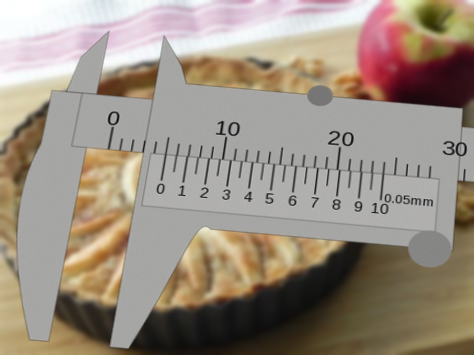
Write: **5.0** mm
